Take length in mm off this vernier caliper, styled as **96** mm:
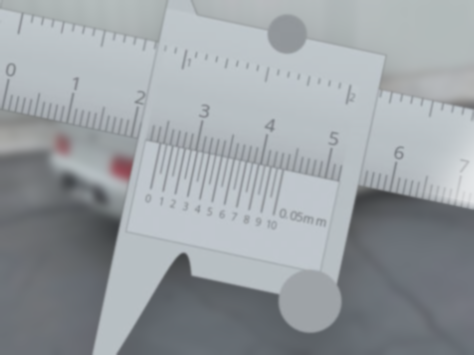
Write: **24.5** mm
